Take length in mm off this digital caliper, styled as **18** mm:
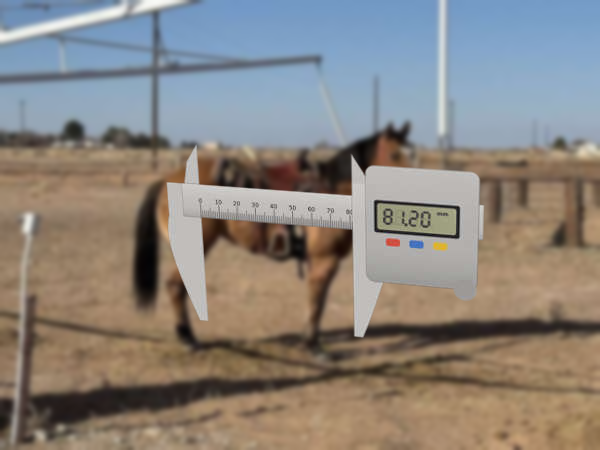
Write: **81.20** mm
